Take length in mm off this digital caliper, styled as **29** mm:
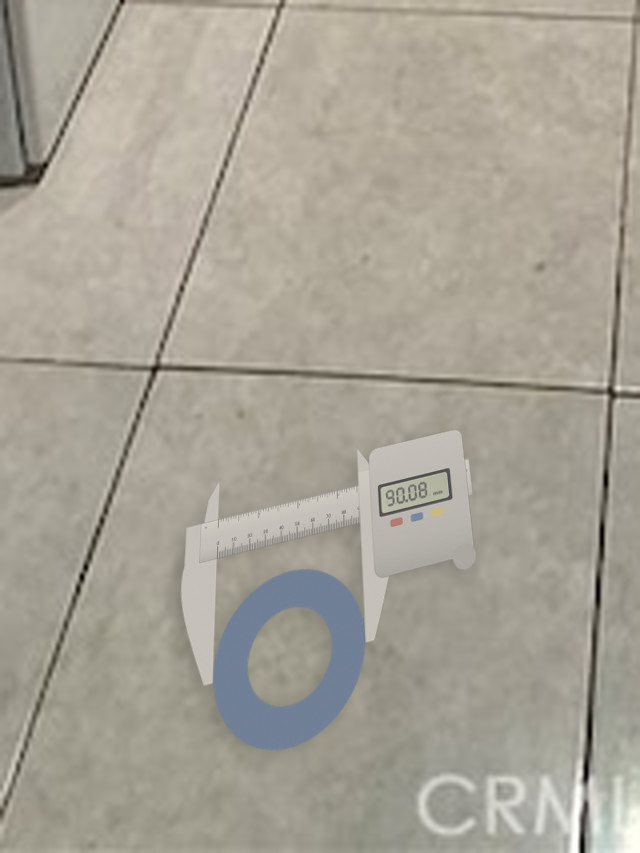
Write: **90.08** mm
